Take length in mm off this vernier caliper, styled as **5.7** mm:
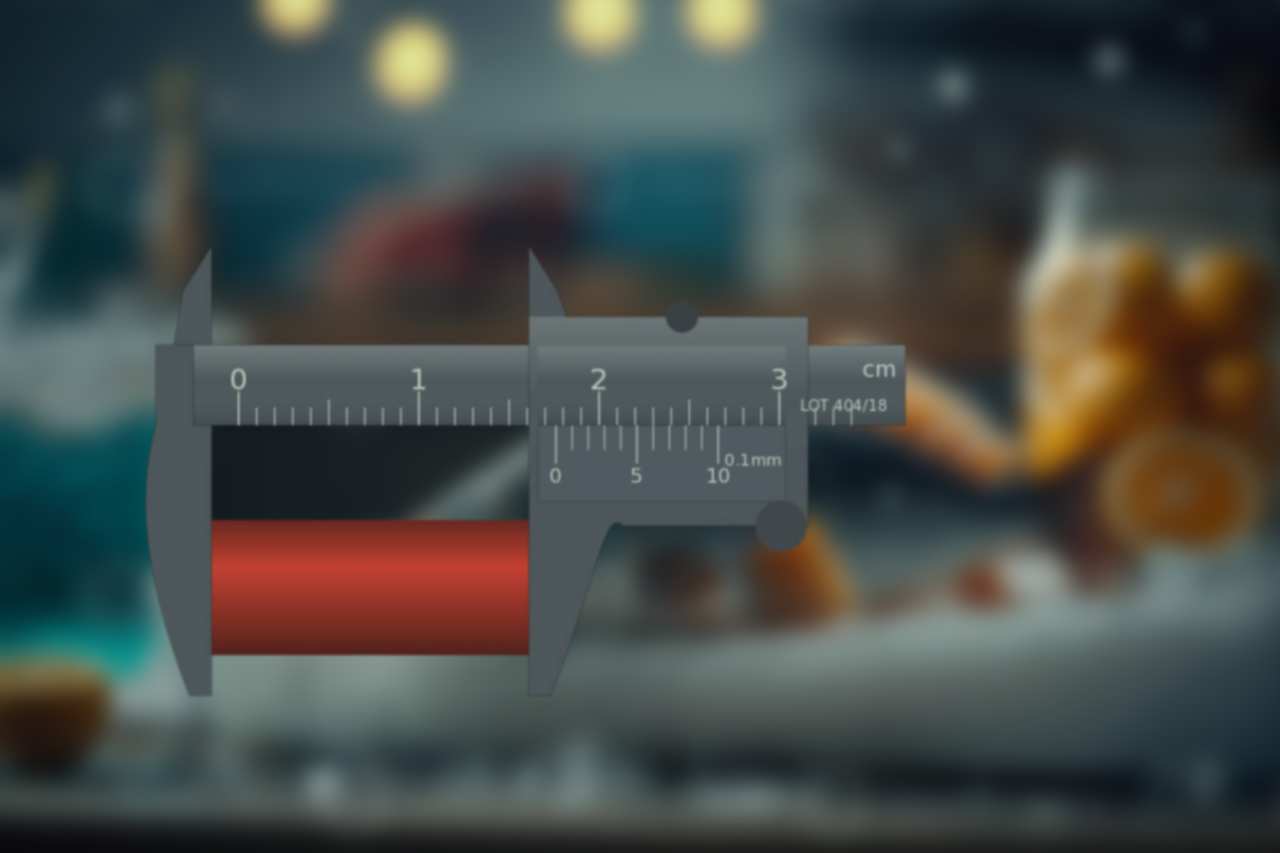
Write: **17.6** mm
